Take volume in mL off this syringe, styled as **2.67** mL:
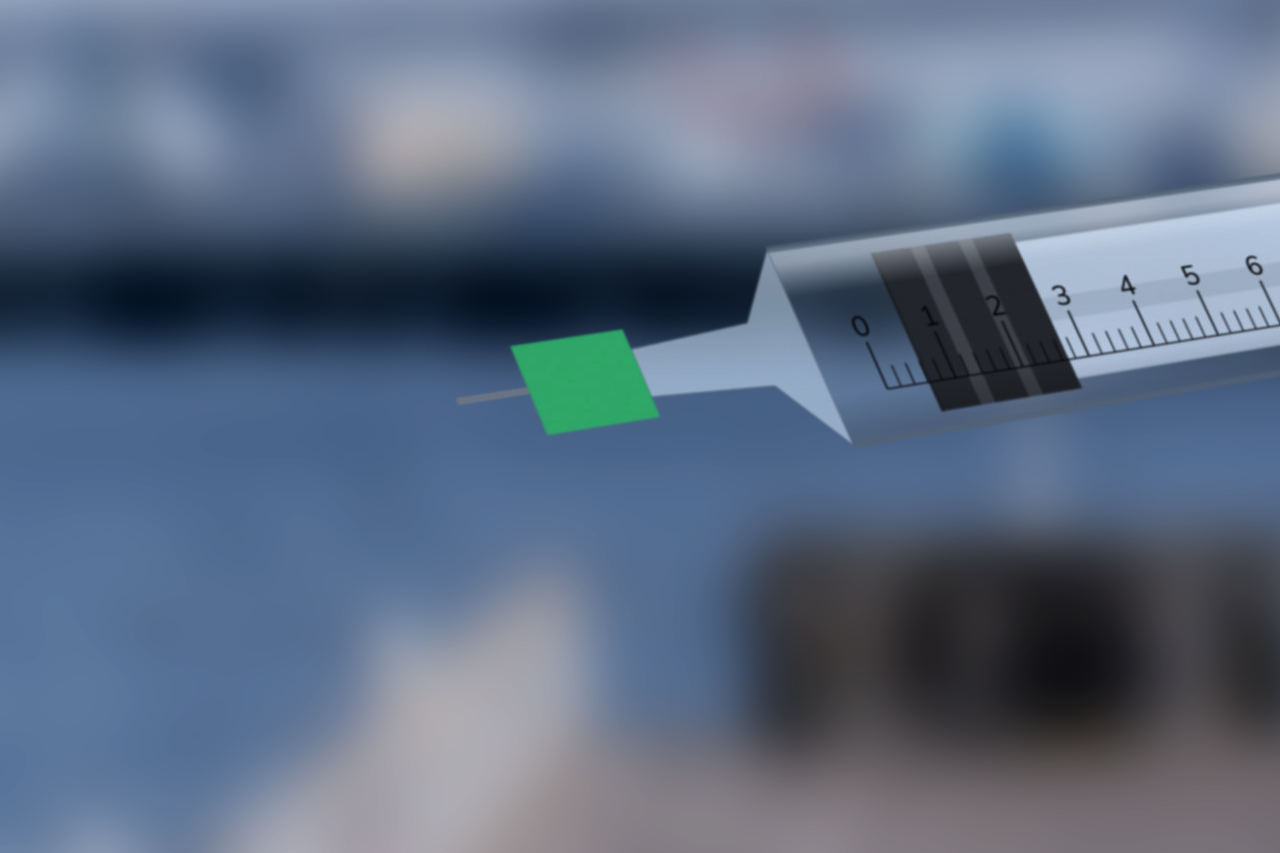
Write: **0.6** mL
